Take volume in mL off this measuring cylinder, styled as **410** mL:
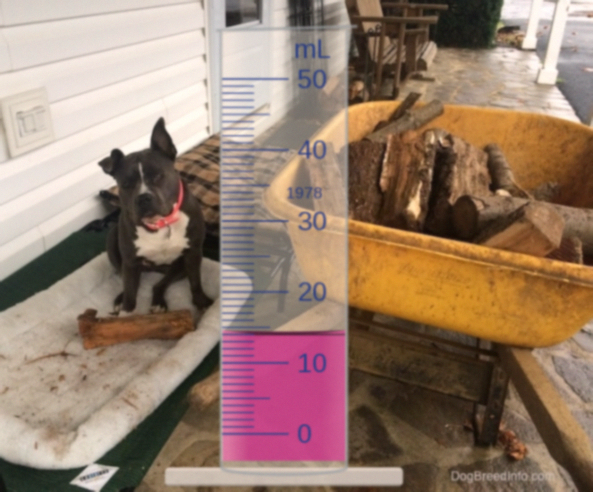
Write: **14** mL
